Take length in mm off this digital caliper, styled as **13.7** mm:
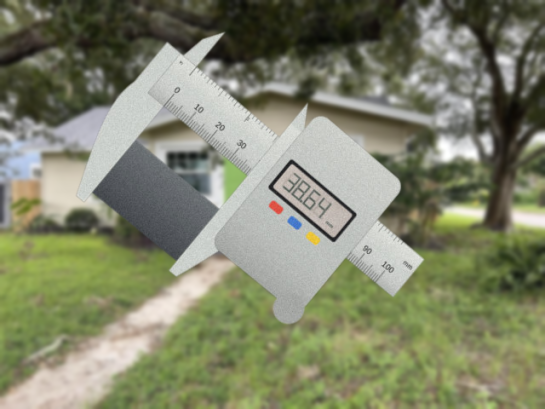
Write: **38.64** mm
